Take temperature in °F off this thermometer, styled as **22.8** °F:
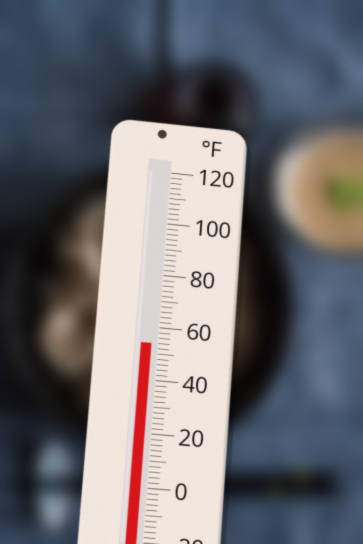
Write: **54** °F
